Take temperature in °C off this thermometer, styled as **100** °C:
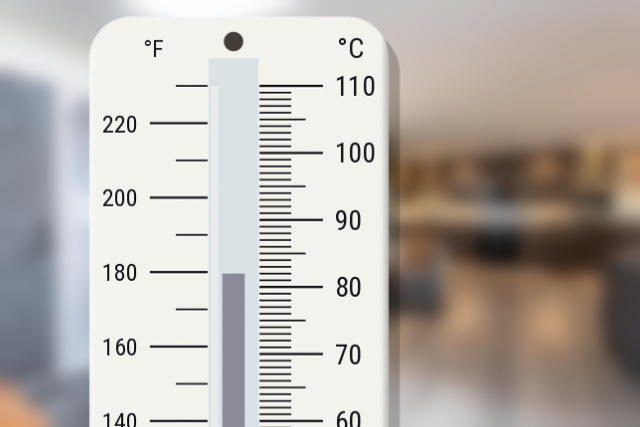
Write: **82** °C
